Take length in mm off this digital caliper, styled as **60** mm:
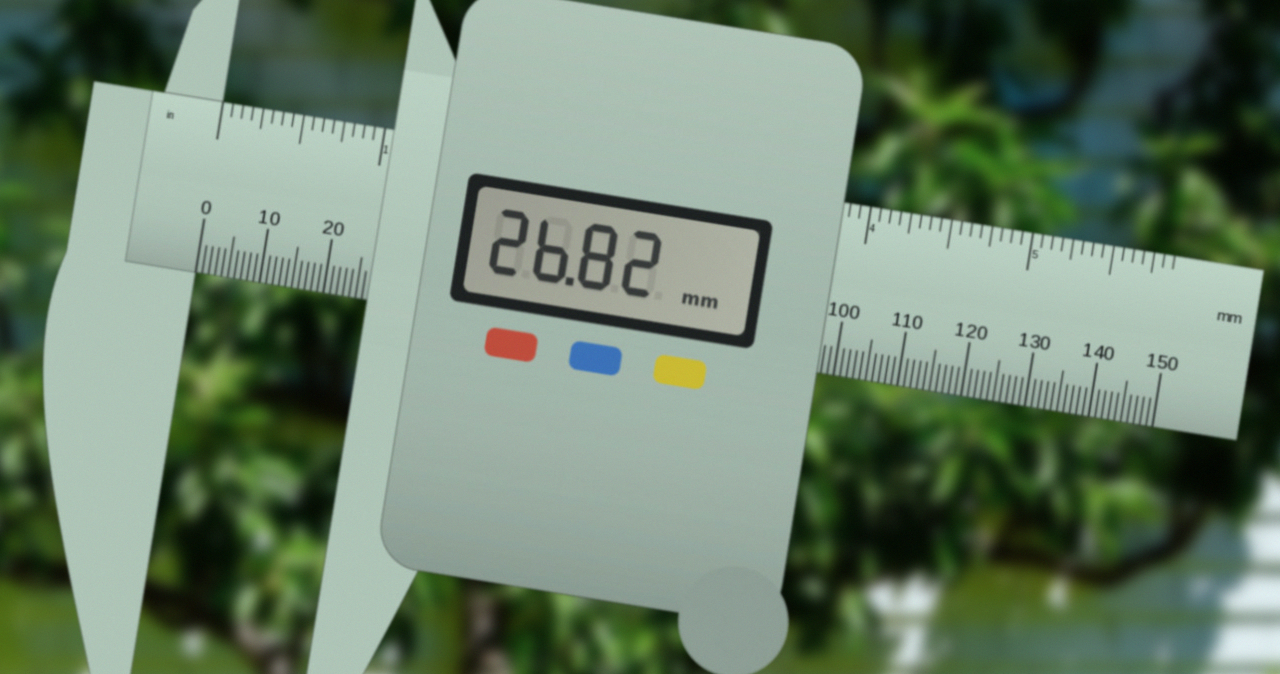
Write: **26.82** mm
